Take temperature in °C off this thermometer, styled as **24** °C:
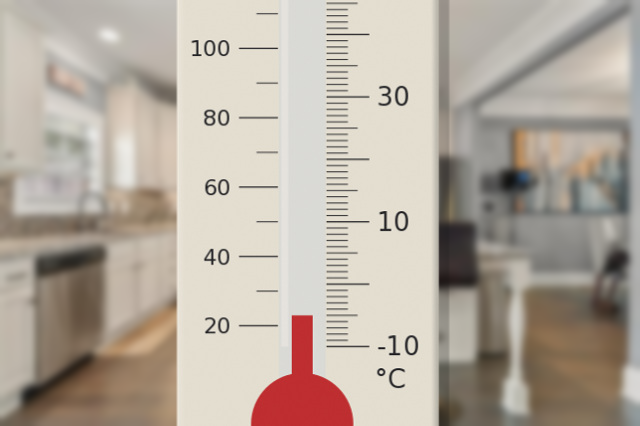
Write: **-5** °C
